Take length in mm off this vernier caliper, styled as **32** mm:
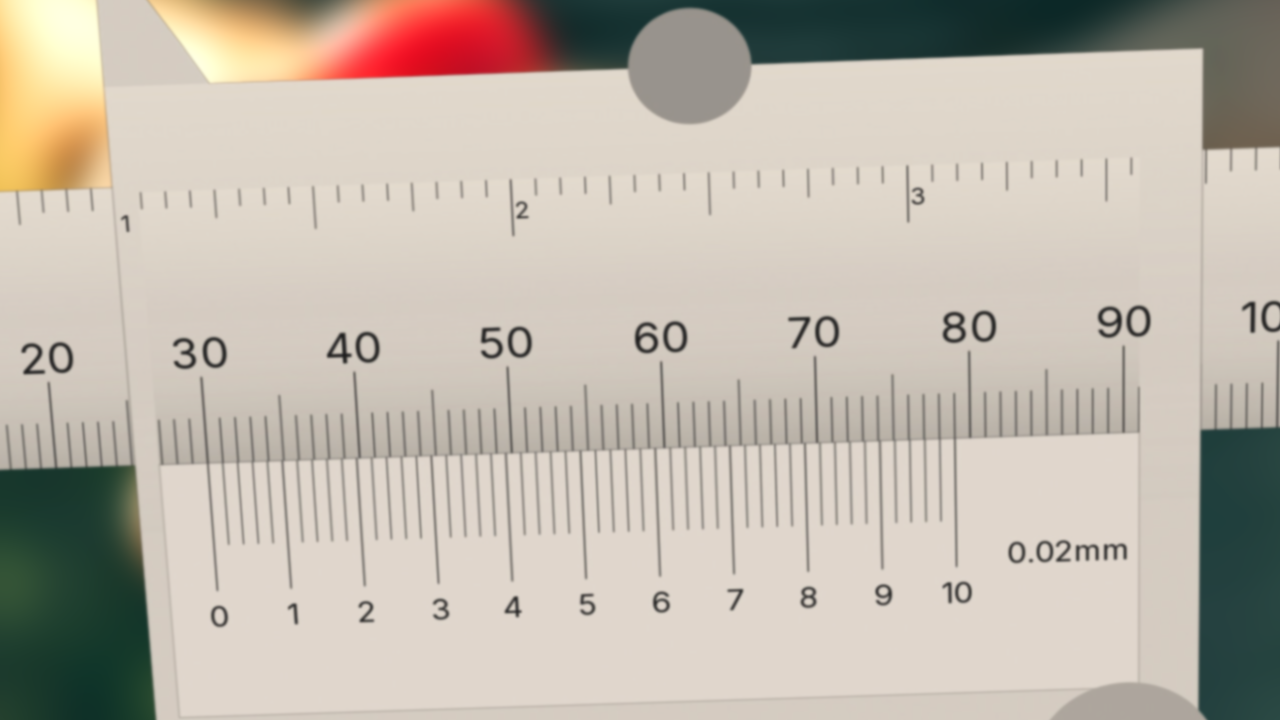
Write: **30.0** mm
